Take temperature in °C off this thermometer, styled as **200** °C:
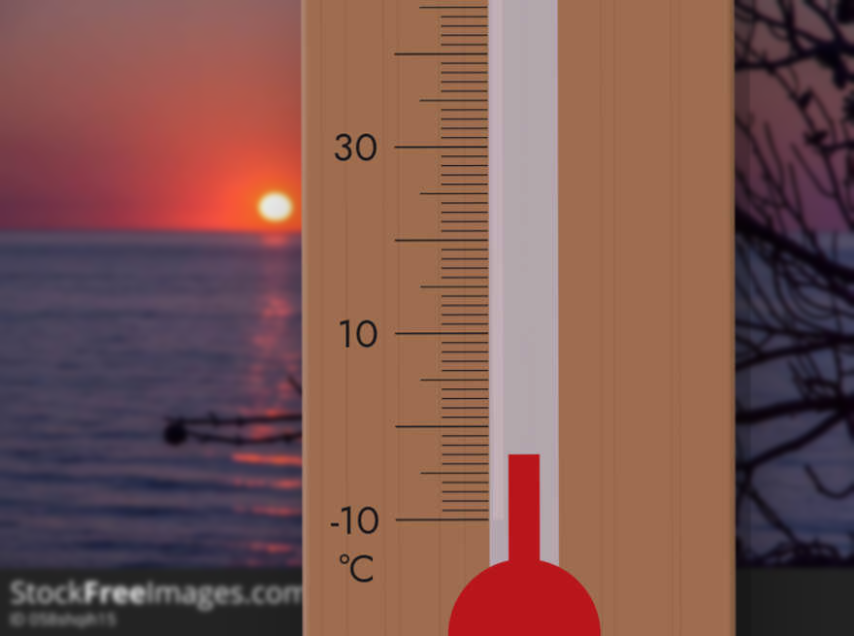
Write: **-3** °C
